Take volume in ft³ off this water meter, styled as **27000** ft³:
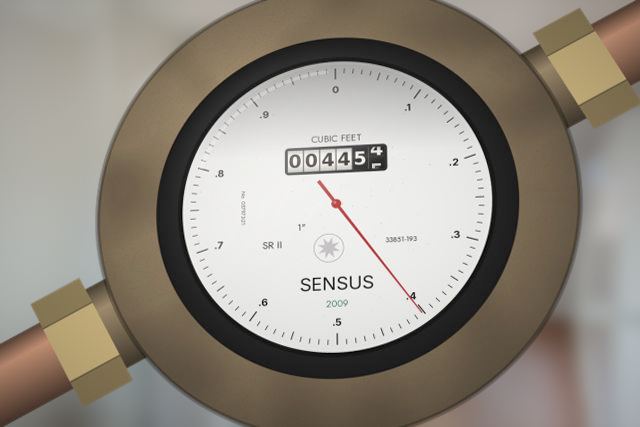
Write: **4454.40** ft³
